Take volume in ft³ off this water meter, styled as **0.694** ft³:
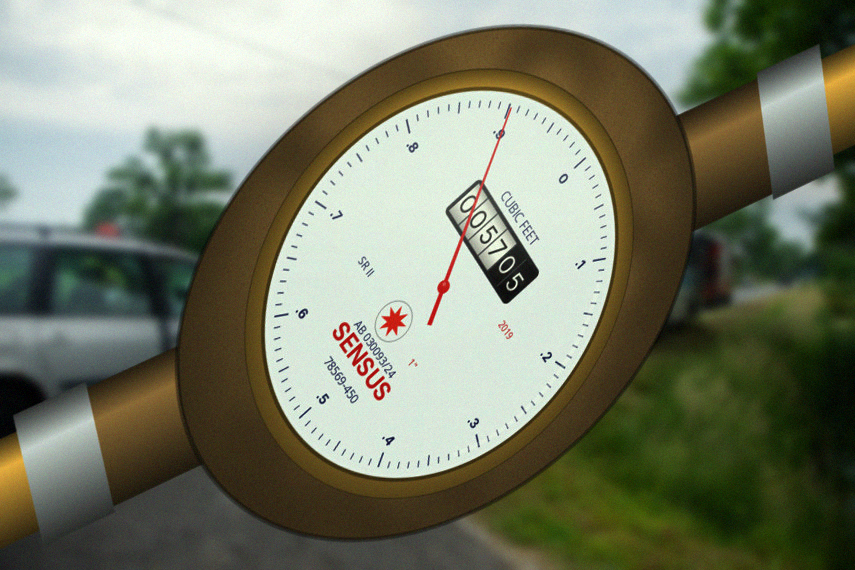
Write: **5704.90** ft³
